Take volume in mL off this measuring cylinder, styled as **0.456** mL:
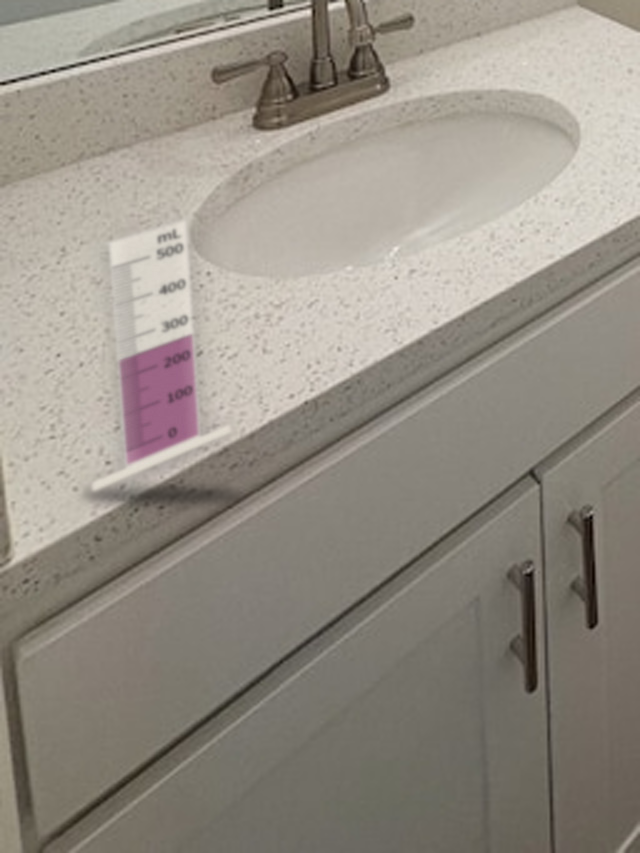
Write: **250** mL
